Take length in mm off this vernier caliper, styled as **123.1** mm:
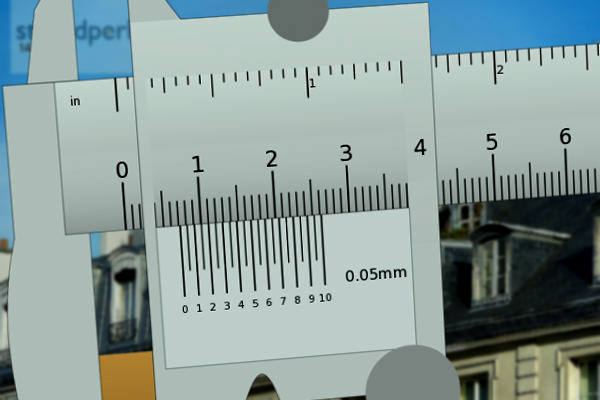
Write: **7.2** mm
